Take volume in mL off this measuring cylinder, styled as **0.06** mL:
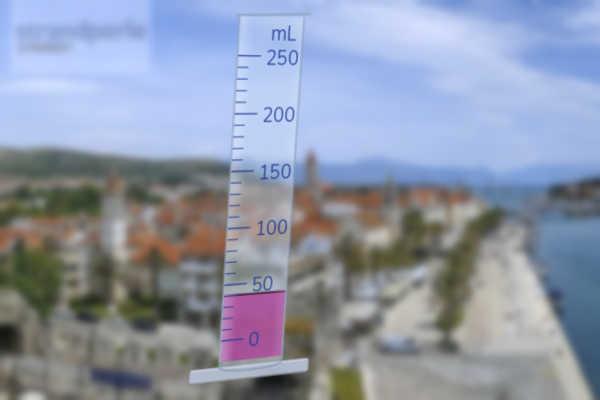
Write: **40** mL
